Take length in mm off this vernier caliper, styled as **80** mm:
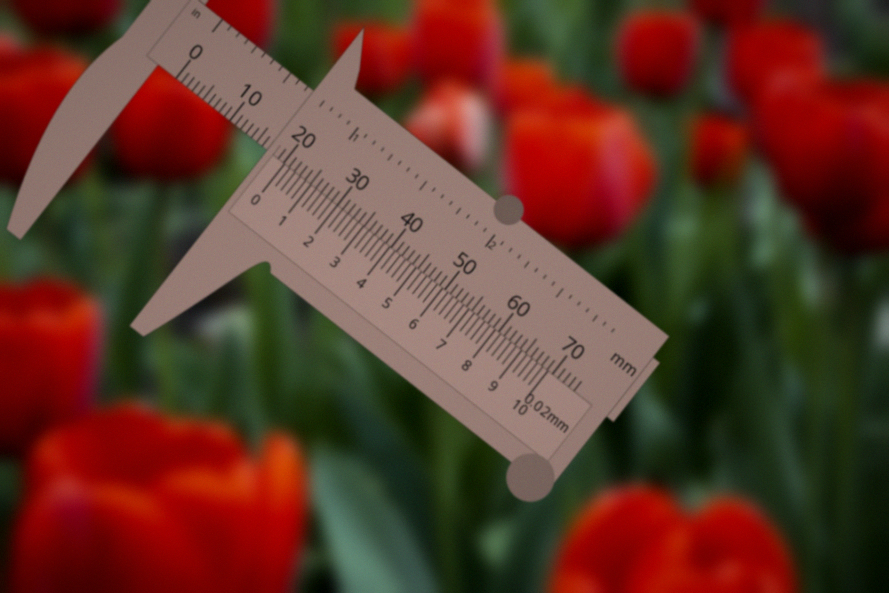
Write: **20.2** mm
